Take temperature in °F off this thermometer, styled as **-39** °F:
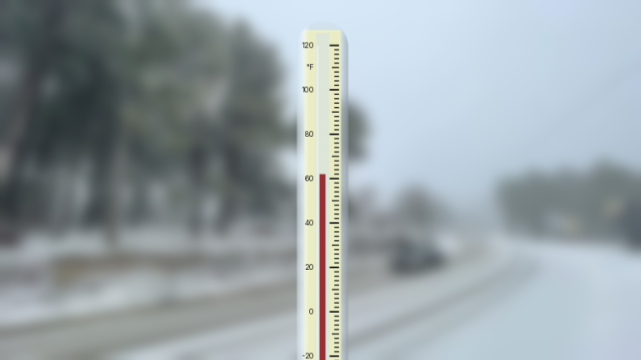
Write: **62** °F
